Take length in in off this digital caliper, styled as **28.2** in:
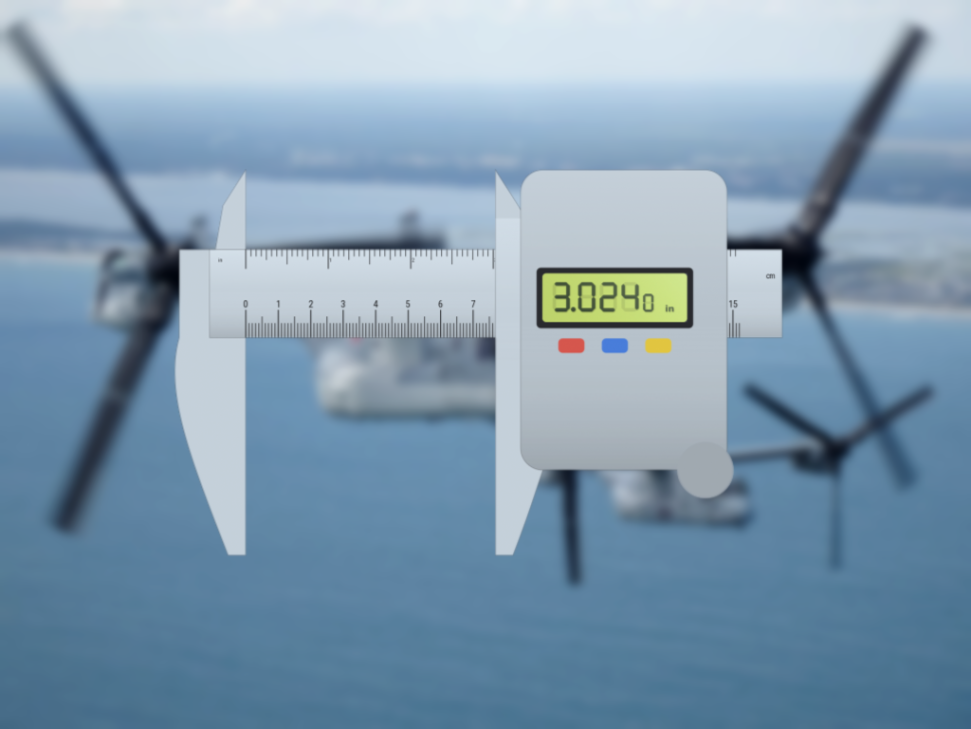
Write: **3.0240** in
